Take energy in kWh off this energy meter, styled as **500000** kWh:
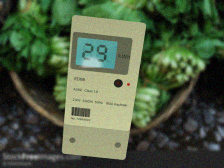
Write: **29** kWh
